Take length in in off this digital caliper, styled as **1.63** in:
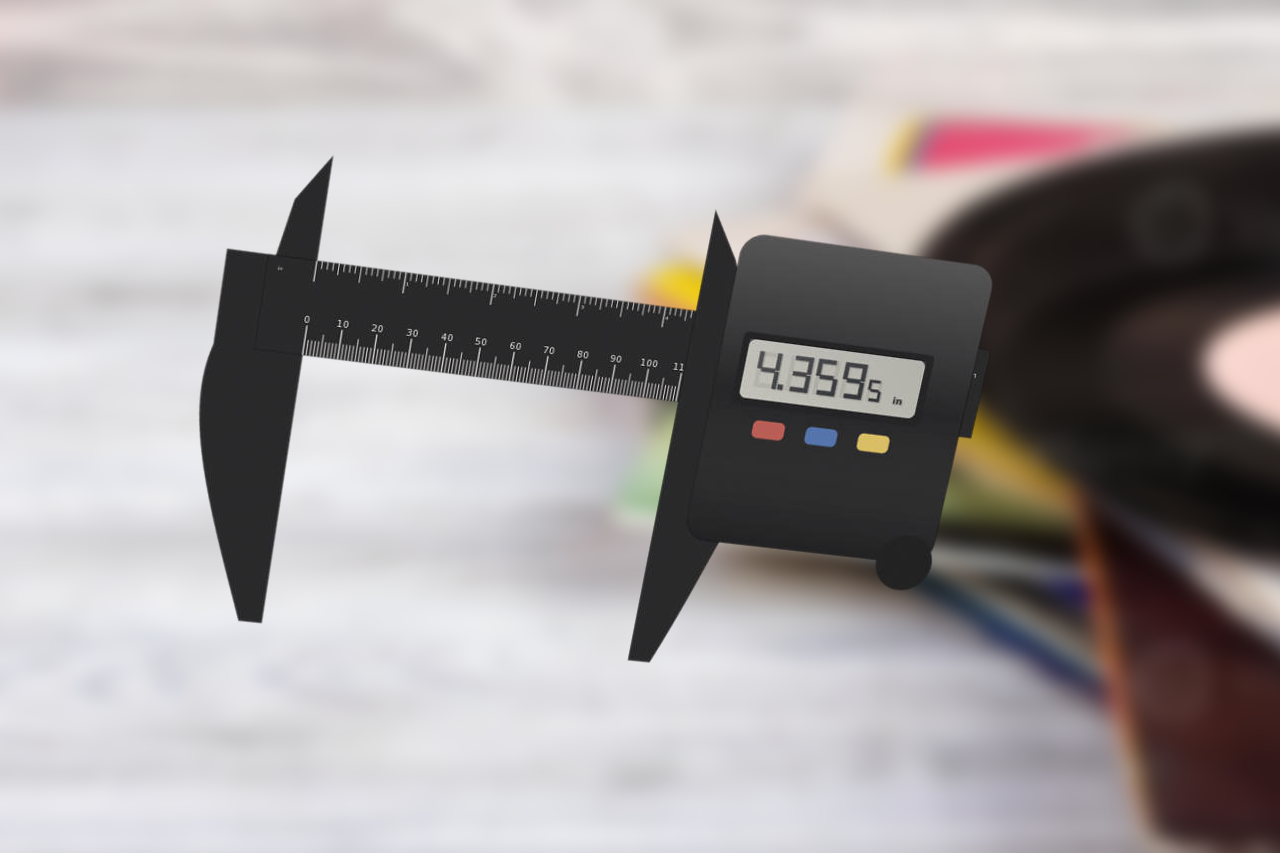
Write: **4.3595** in
